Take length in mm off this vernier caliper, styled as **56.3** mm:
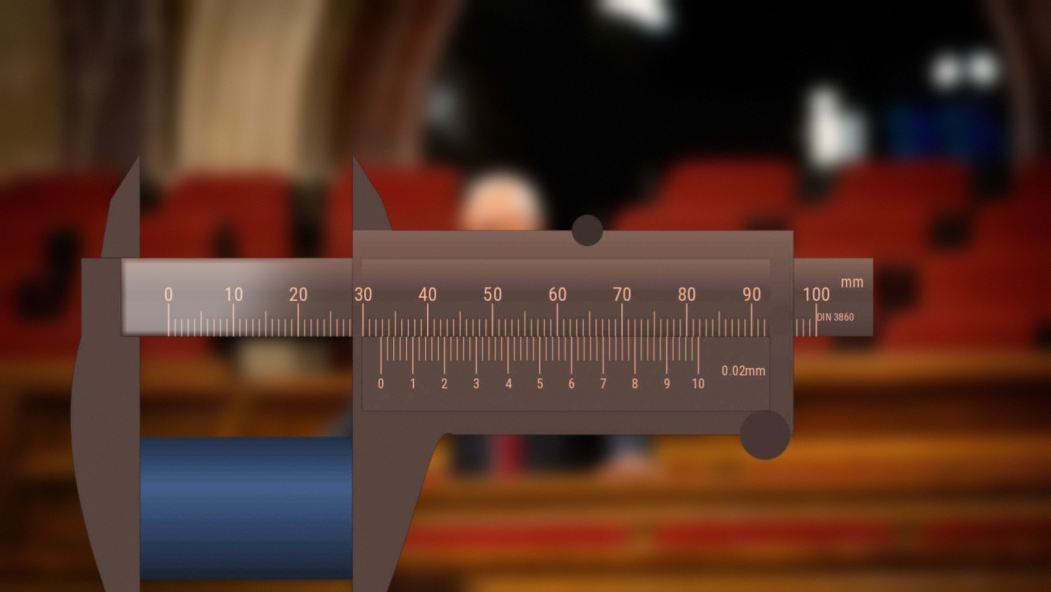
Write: **32.8** mm
